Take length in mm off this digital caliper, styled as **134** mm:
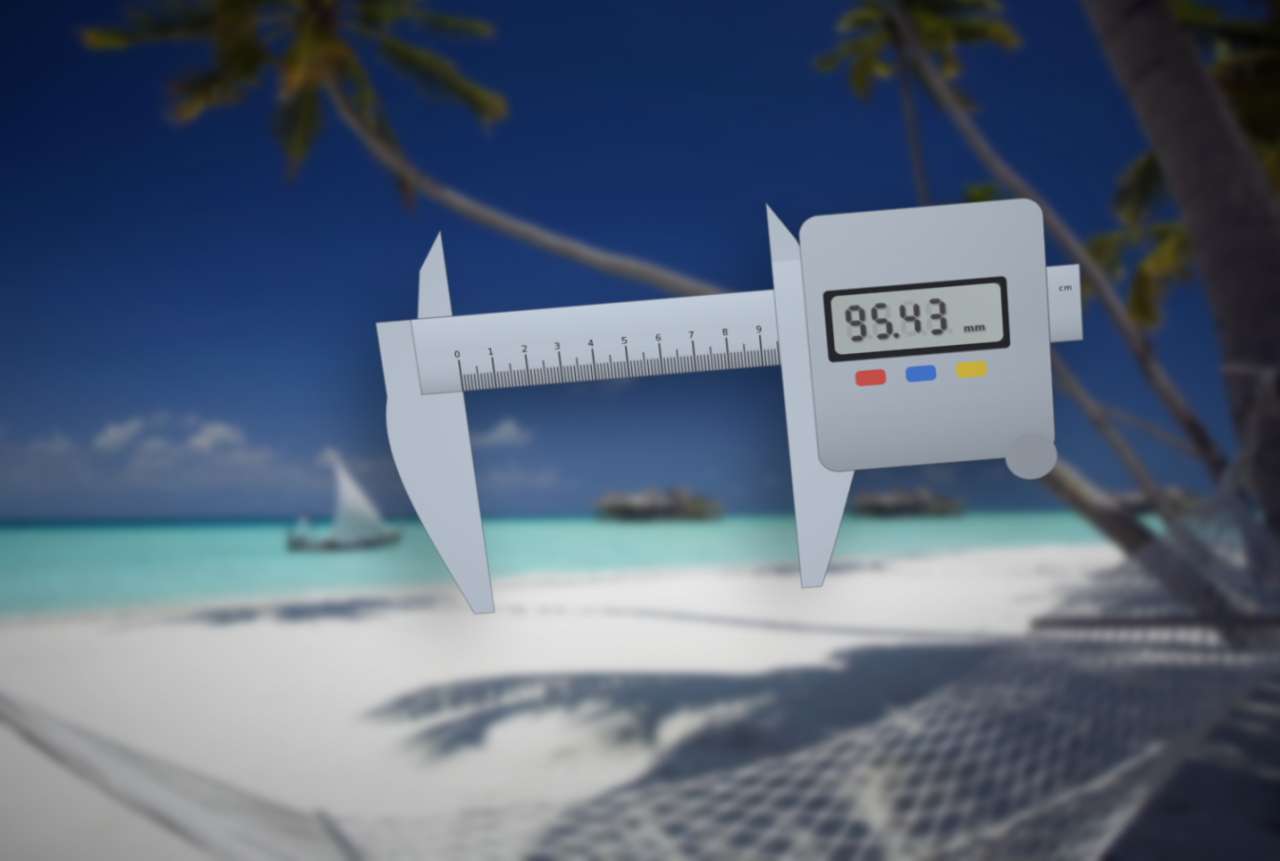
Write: **95.43** mm
